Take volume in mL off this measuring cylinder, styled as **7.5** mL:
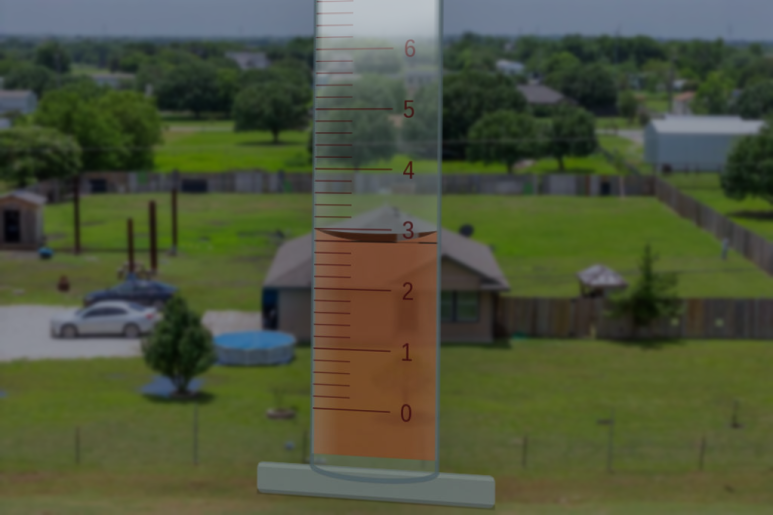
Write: **2.8** mL
